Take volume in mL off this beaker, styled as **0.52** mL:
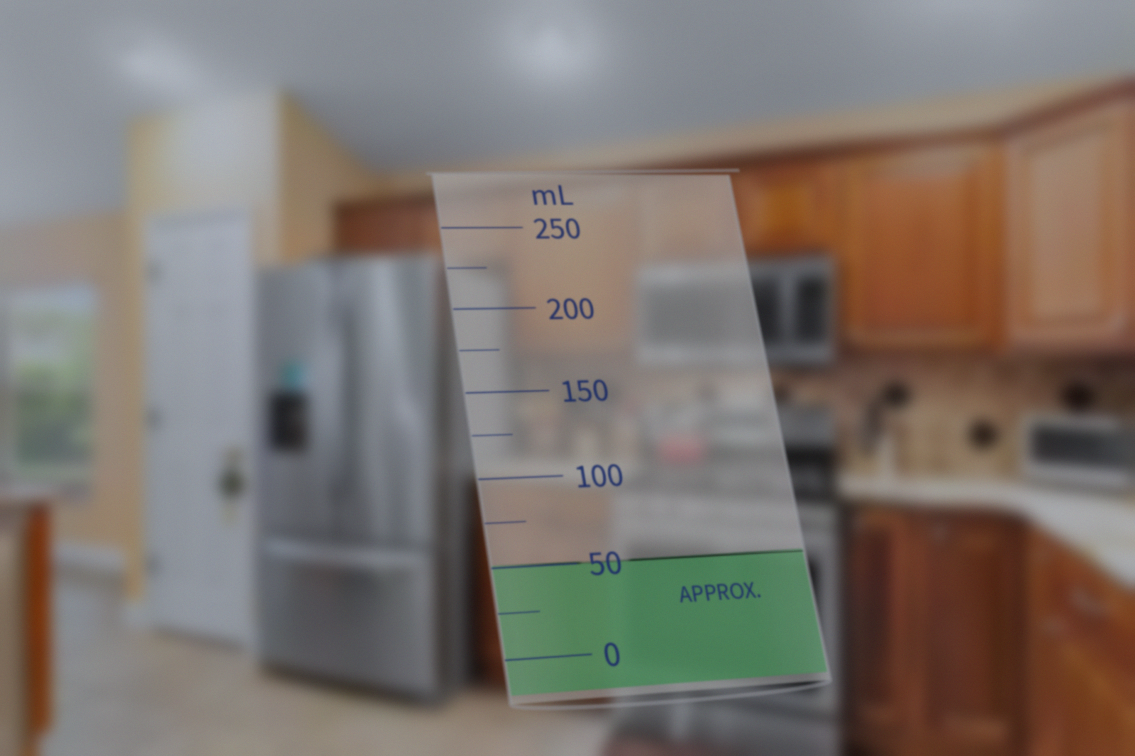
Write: **50** mL
